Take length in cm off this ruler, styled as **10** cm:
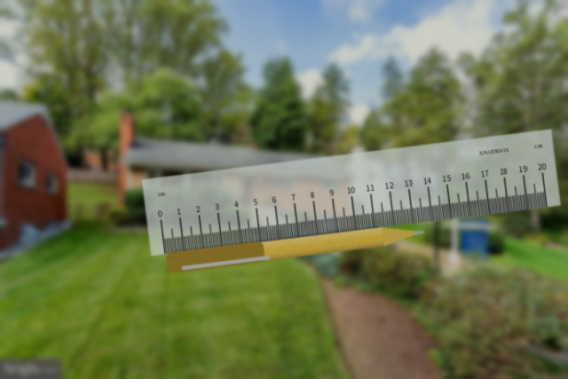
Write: **13.5** cm
